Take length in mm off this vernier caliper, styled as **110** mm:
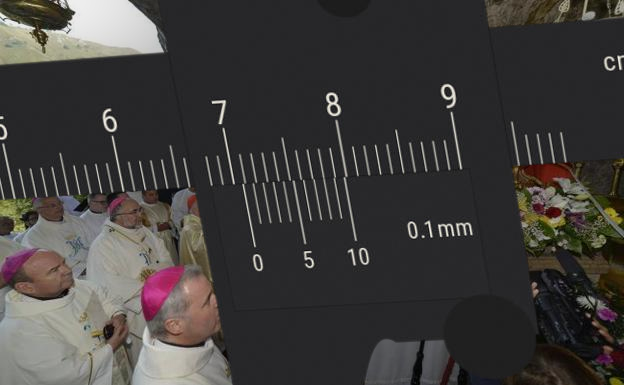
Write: **70.8** mm
